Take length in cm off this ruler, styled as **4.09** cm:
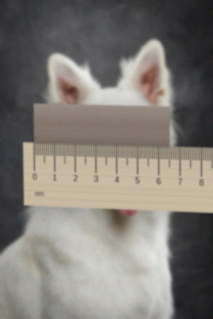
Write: **6.5** cm
